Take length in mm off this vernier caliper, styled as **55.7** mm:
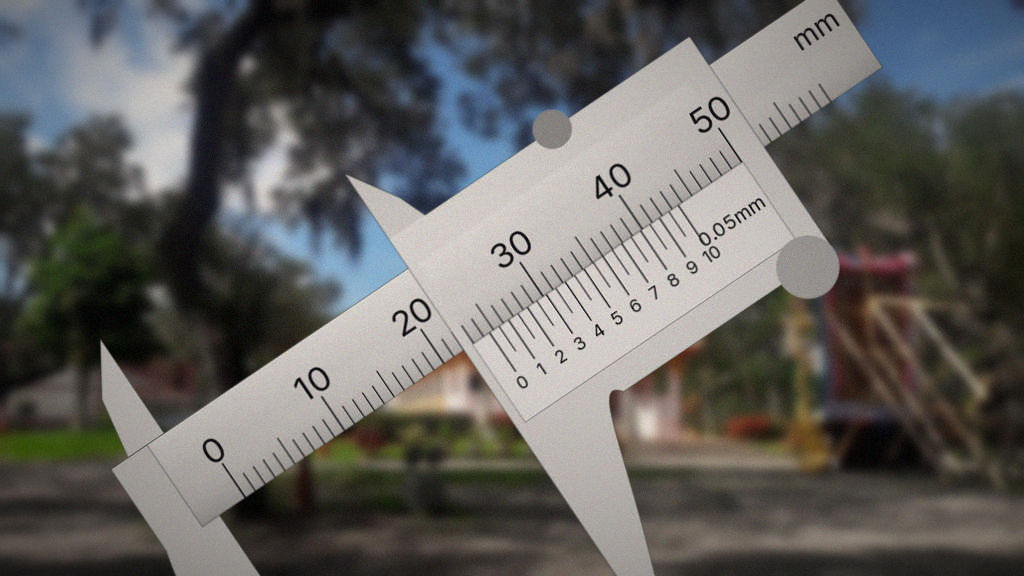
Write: **24.6** mm
